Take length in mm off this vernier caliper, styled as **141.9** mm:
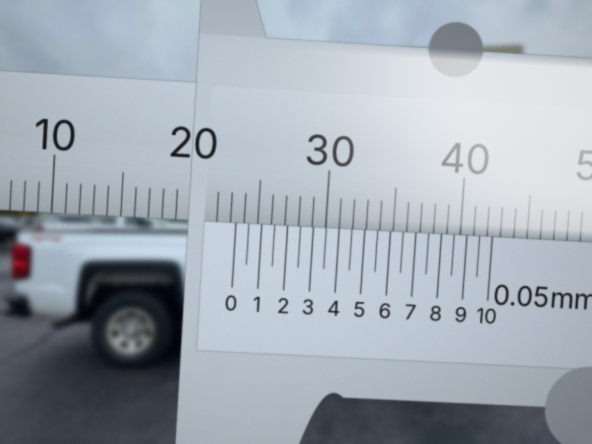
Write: **23.4** mm
